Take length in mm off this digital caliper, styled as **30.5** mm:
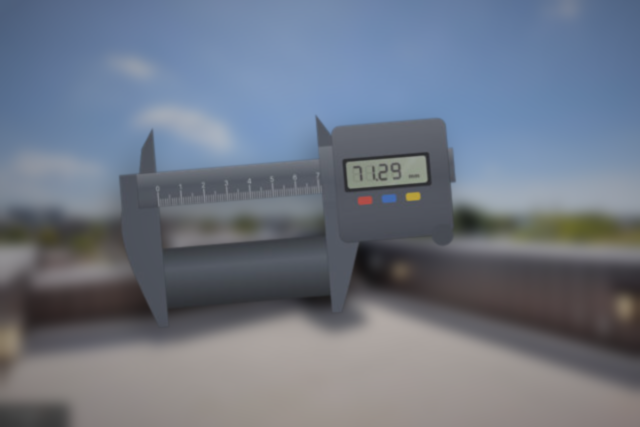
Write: **71.29** mm
